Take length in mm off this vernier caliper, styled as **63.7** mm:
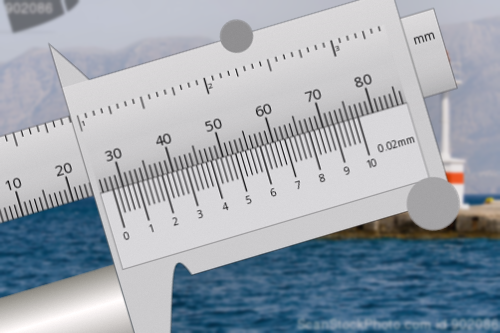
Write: **28.0** mm
